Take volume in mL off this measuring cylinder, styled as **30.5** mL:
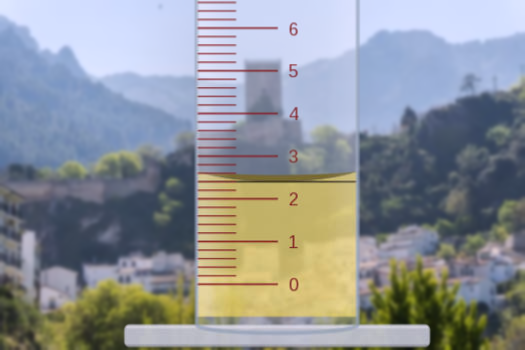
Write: **2.4** mL
